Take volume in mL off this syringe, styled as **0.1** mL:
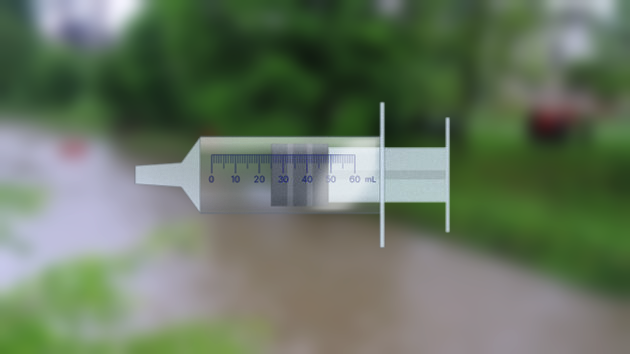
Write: **25** mL
